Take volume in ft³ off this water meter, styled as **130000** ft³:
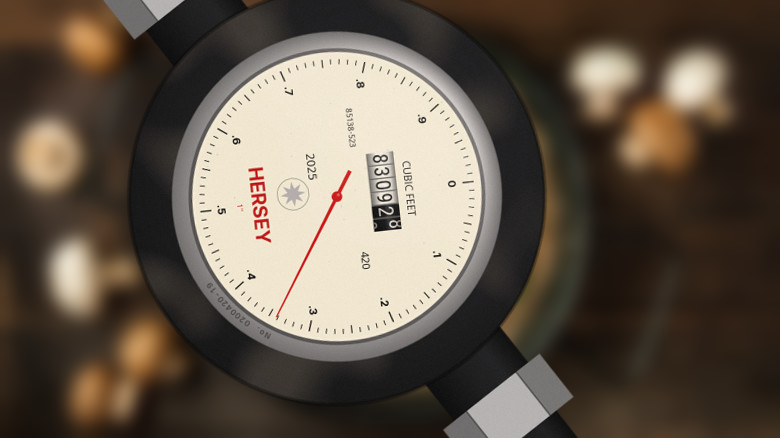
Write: **830928.34** ft³
